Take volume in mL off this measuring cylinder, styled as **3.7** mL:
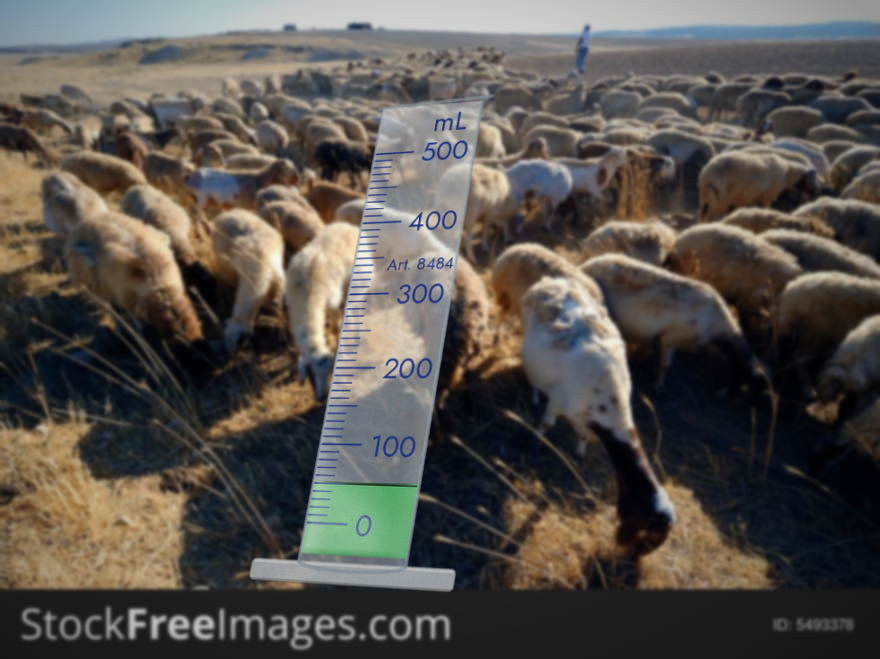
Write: **50** mL
